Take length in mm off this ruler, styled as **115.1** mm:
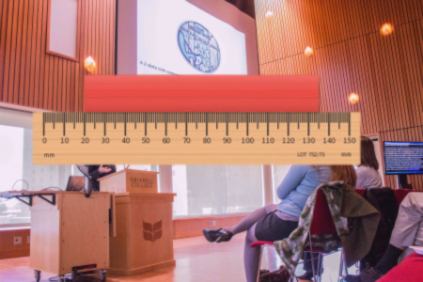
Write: **115** mm
